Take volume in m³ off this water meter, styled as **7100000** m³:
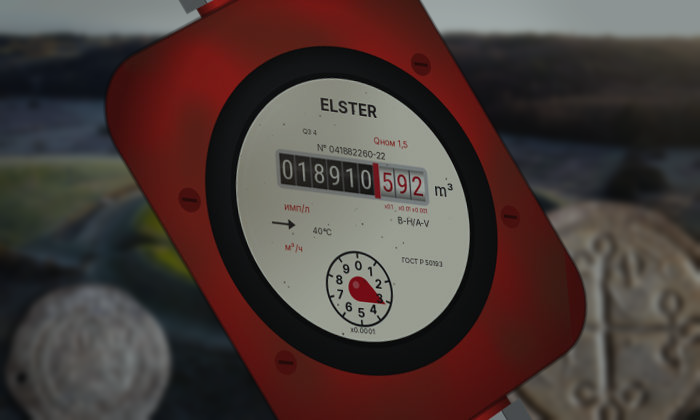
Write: **18910.5923** m³
